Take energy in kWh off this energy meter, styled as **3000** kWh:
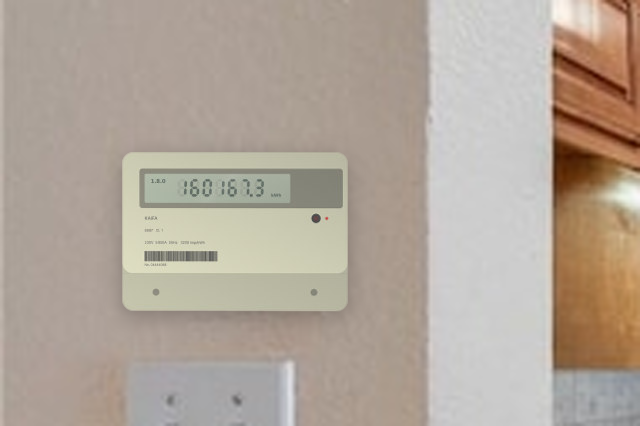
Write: **160167.3** kWh
